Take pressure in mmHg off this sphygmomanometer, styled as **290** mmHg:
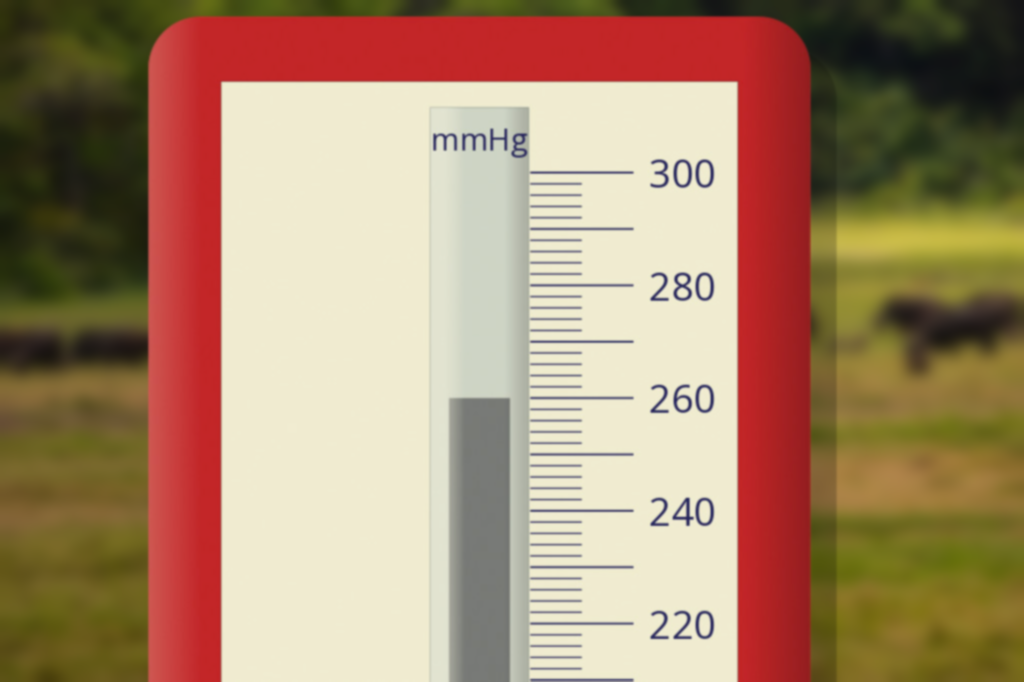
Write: **260** mmHg
